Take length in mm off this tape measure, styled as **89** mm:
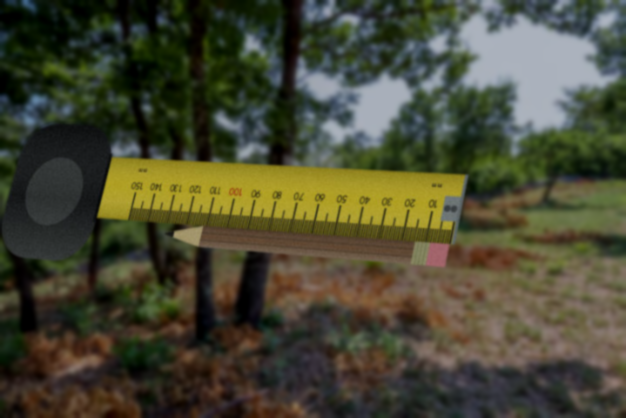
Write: **130** mm
